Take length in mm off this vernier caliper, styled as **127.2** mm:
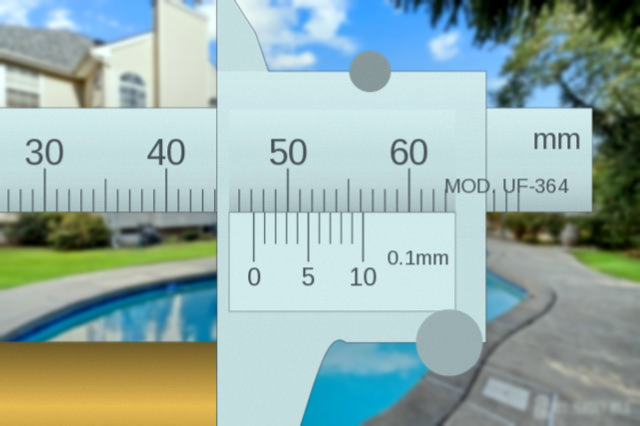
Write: **47.2** mm
